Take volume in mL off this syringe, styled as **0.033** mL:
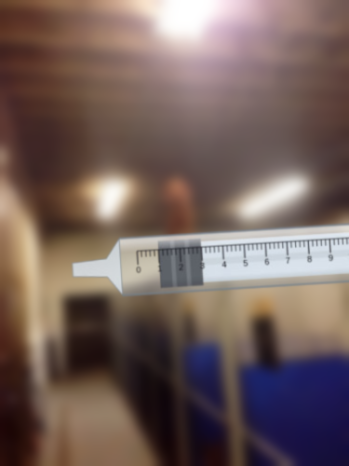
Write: **1** mL
